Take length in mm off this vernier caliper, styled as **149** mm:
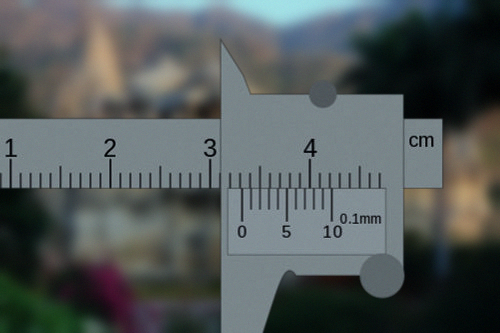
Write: **33.2** mm
